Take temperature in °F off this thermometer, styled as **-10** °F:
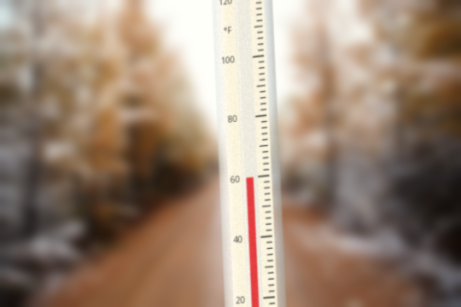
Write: **60** °F
